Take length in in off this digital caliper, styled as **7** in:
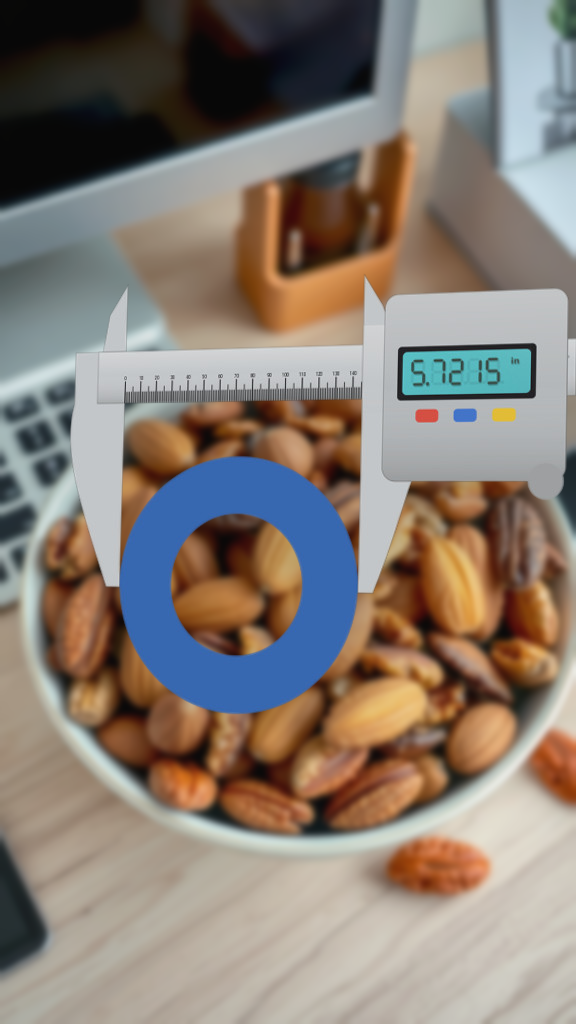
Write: **5.7215** in
